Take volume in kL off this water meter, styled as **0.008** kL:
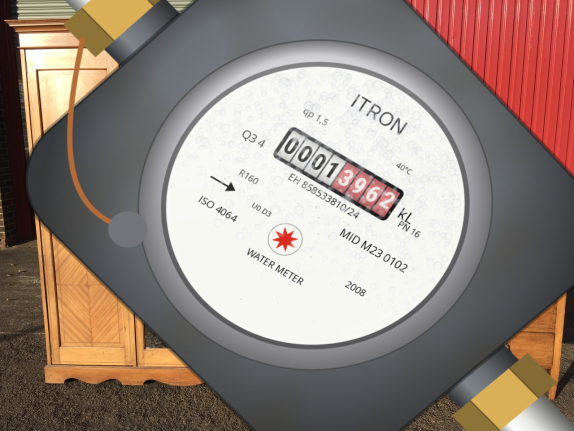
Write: **1.3962** kL
